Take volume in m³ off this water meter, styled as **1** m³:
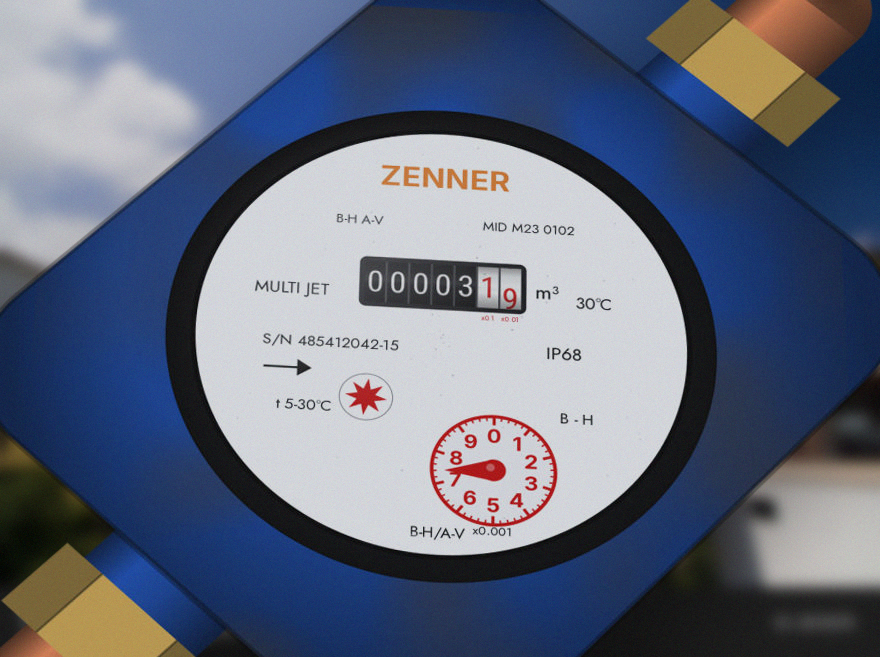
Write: **3.187** m³
